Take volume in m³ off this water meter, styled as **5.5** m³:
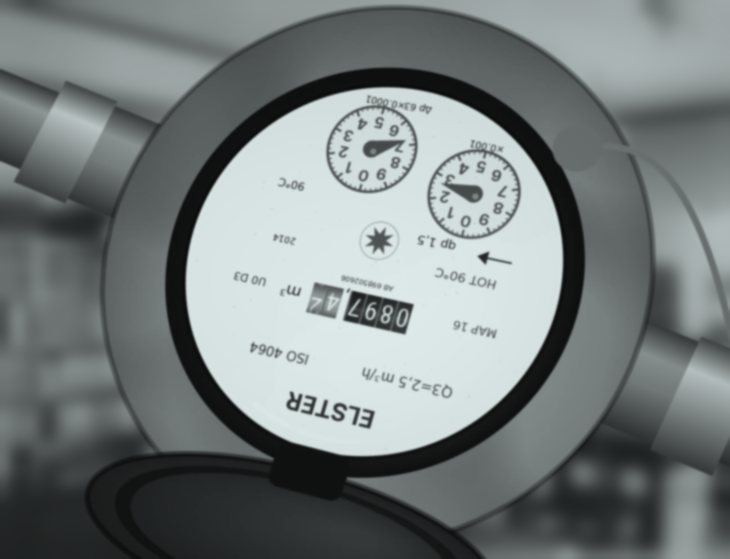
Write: **897.4226** m³
